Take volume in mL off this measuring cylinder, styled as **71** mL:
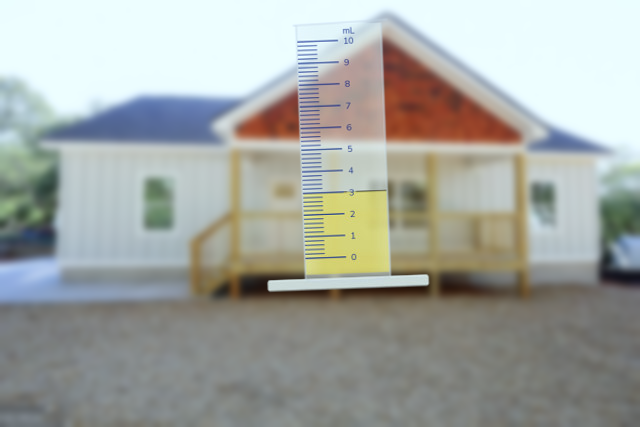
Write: **3** mL
